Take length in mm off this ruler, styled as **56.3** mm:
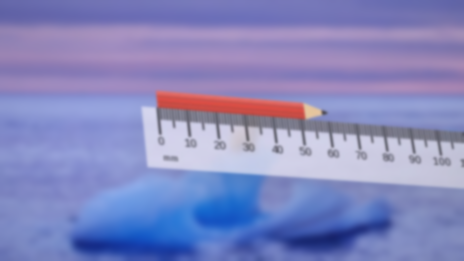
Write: **60** mm
